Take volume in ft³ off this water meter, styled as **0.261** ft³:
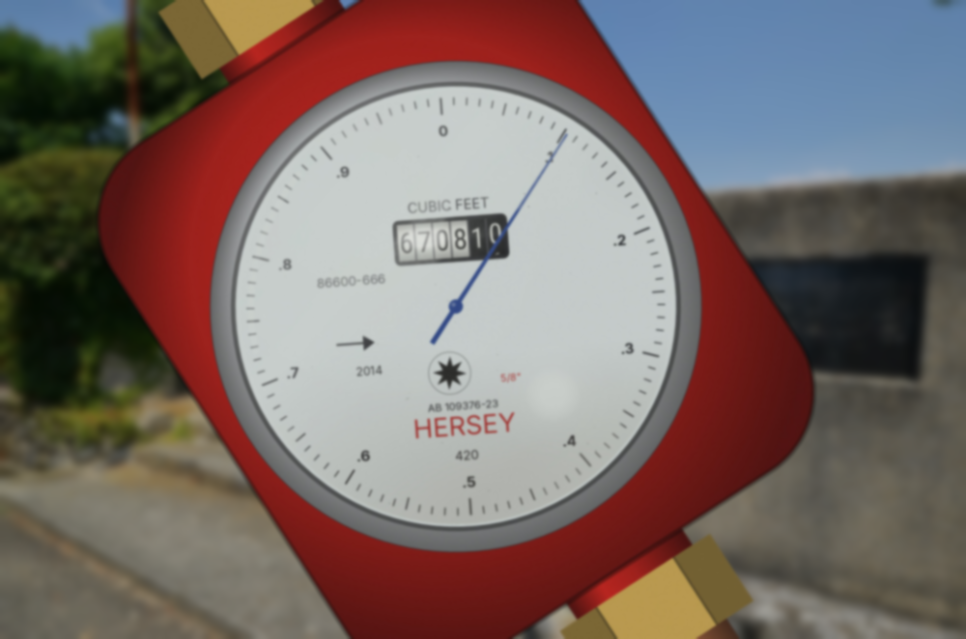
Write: **670810.10** ft³
